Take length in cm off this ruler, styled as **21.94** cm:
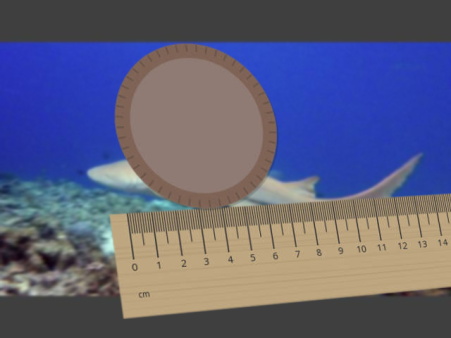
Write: **7** cm
